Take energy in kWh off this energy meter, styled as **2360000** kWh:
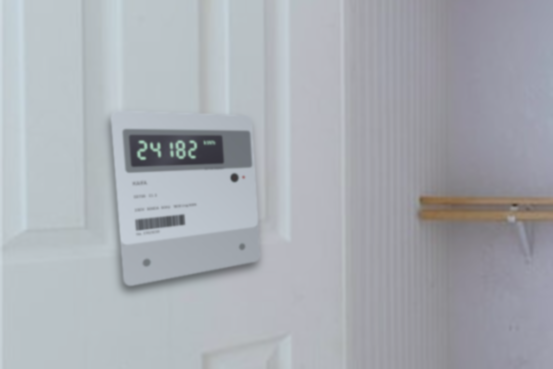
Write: **24182** kWh
